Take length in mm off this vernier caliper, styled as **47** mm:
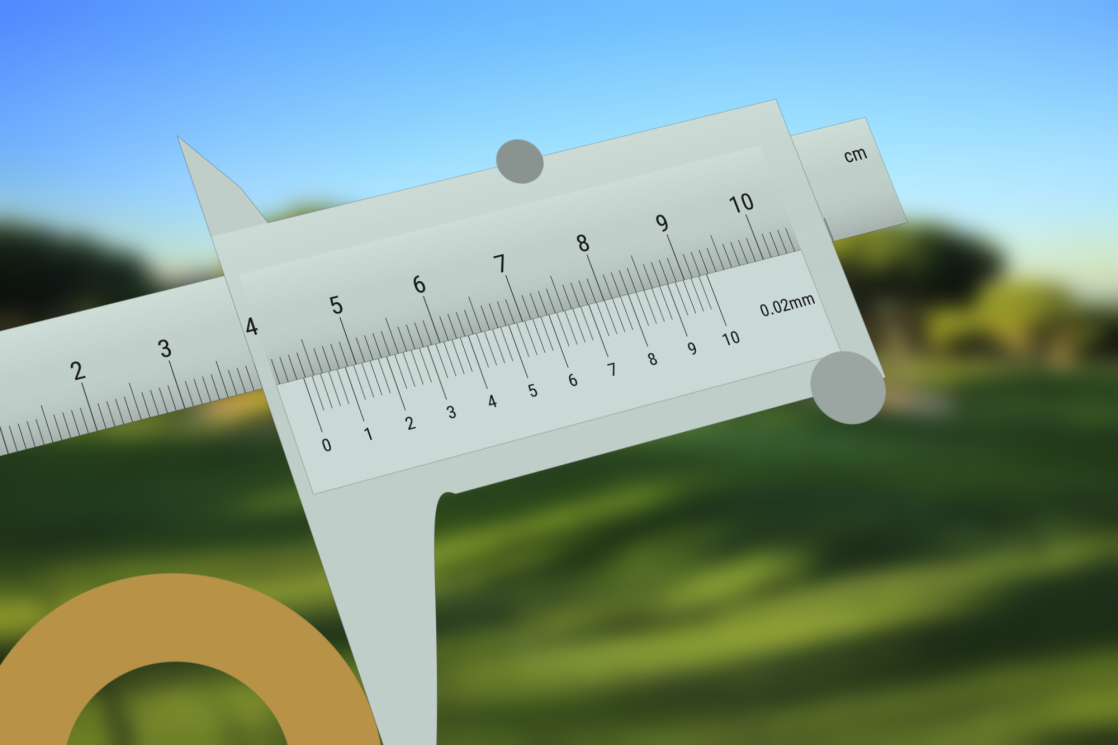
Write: **43.8** mm
